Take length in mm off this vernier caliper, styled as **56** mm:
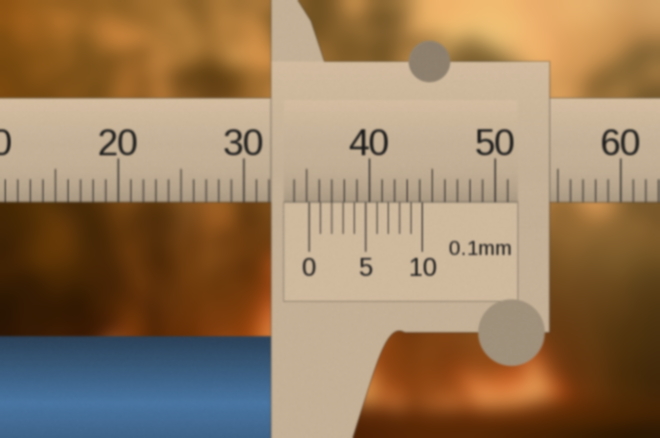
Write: **35.2** mm
